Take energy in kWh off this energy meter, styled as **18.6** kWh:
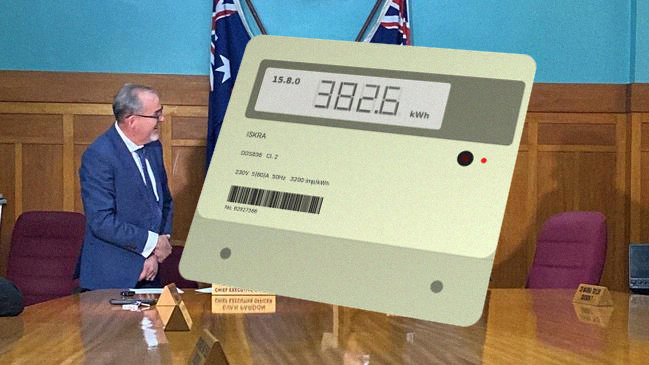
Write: **382.6** kWh
